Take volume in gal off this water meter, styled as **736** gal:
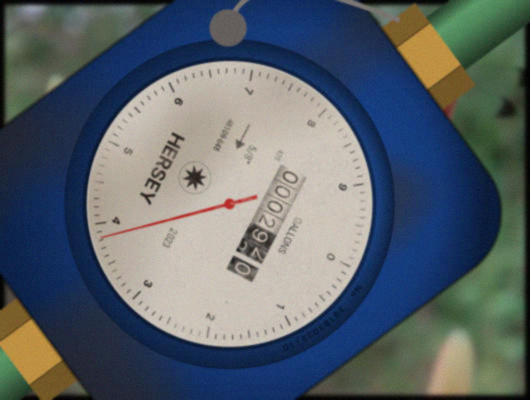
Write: **2923.8** gal
